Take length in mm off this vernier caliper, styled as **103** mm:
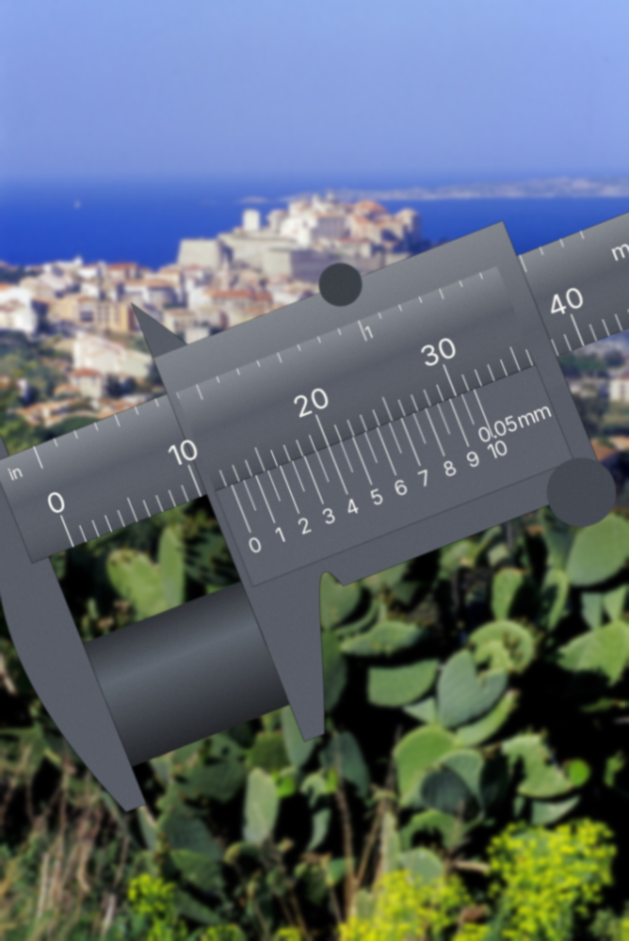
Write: **12.4** mm
